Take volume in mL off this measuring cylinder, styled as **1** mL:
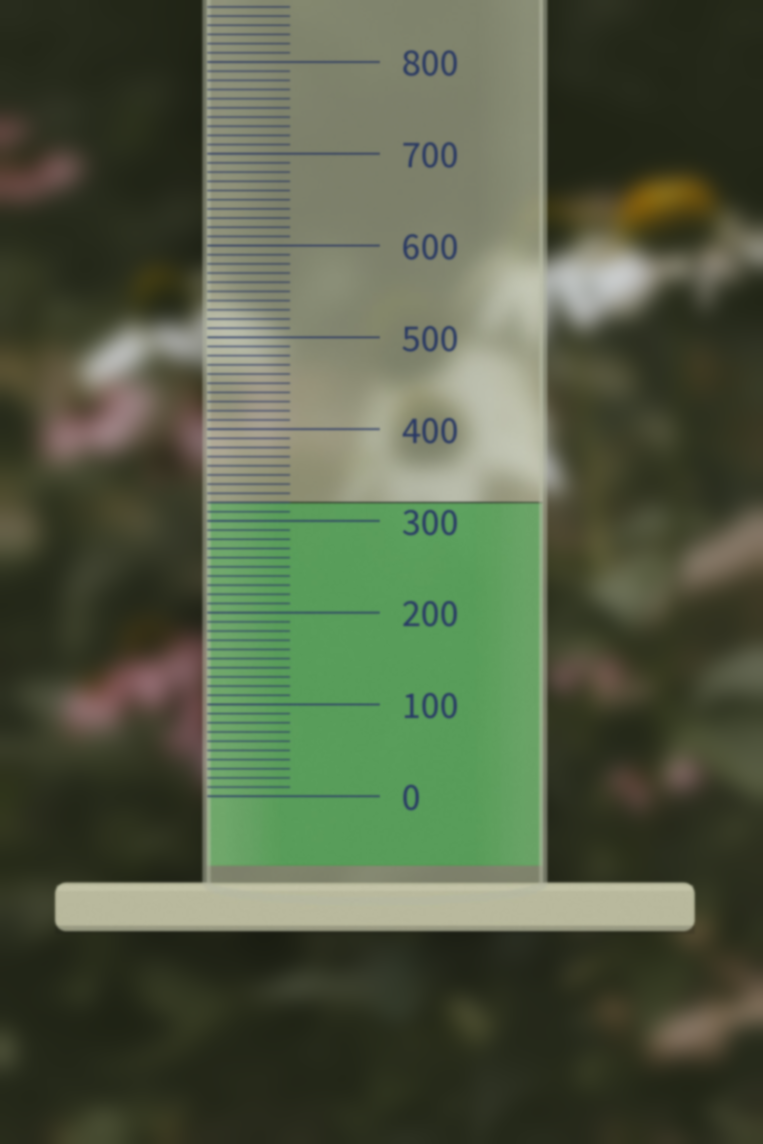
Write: **320** mL
